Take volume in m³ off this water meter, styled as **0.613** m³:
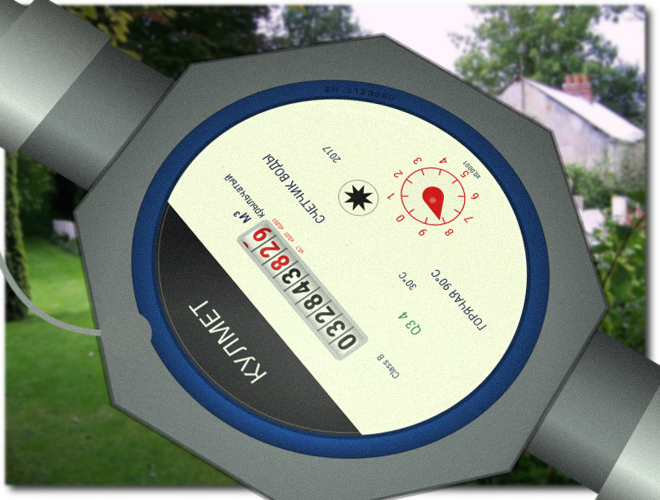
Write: **32843.8288** m³
